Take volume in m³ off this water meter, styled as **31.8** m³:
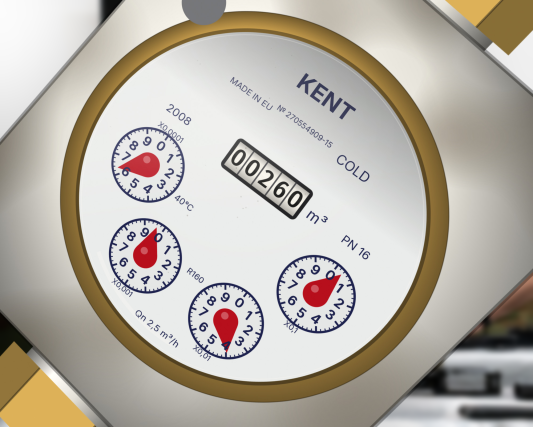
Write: **260.0396** m³
